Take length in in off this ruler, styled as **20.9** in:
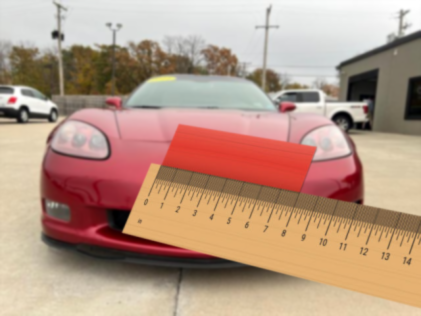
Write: **8** in
